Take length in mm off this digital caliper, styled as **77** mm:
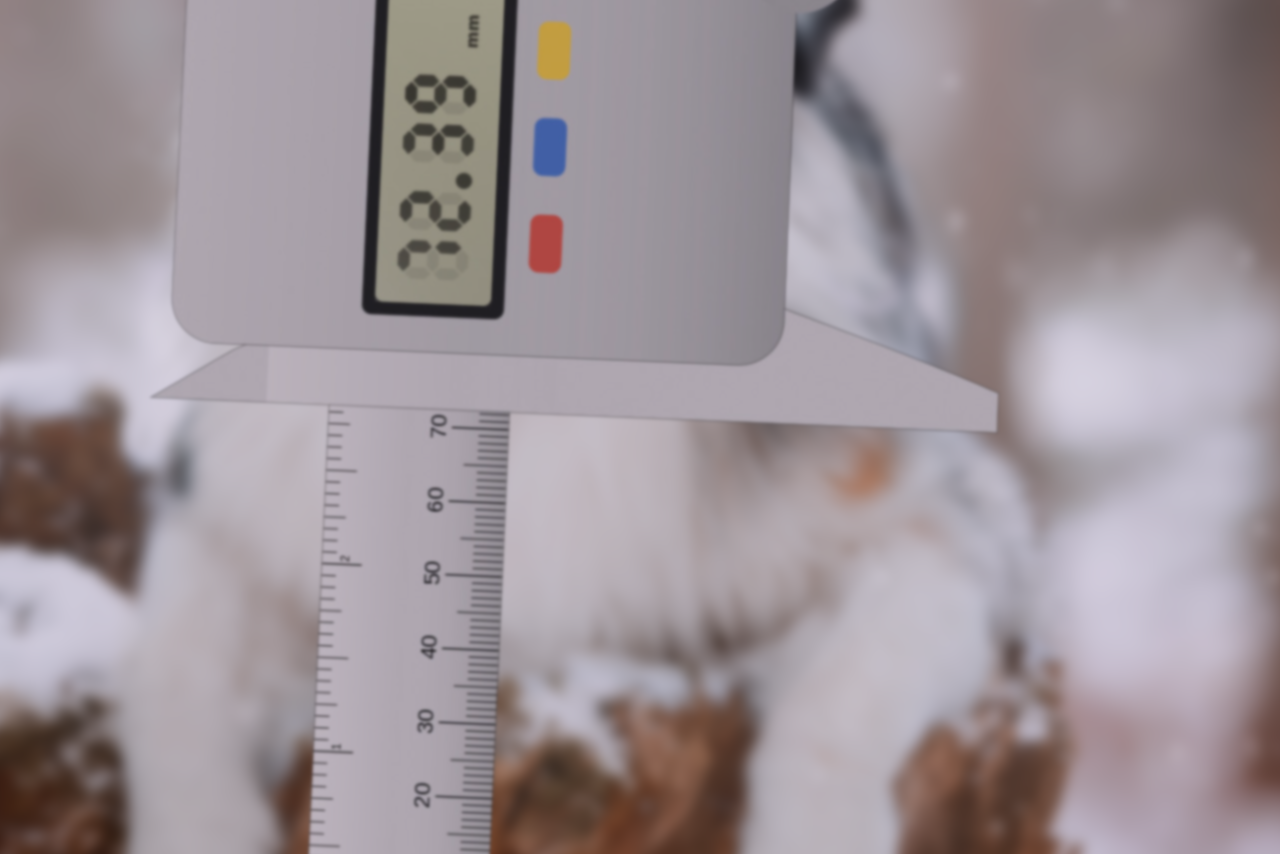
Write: **72.39** mm
